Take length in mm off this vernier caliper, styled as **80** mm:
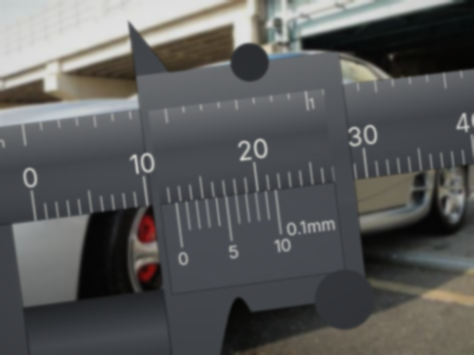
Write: **12.6** mm
